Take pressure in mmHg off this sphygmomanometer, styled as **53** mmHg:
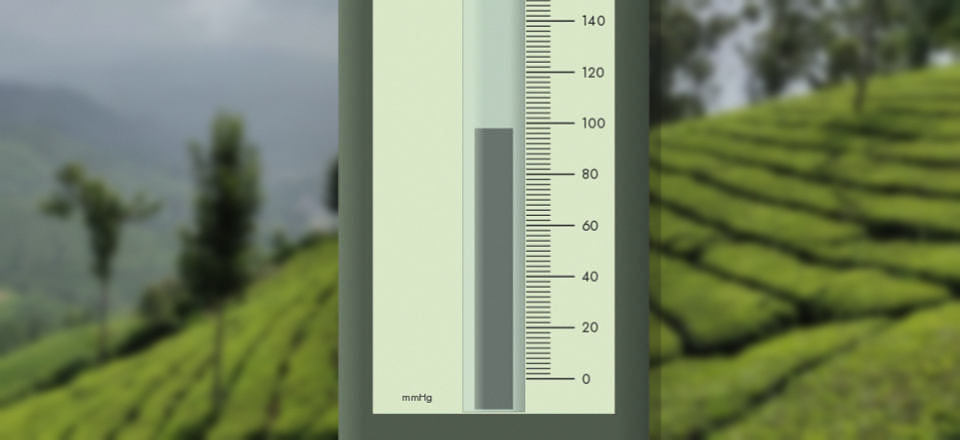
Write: **98** mmHg
